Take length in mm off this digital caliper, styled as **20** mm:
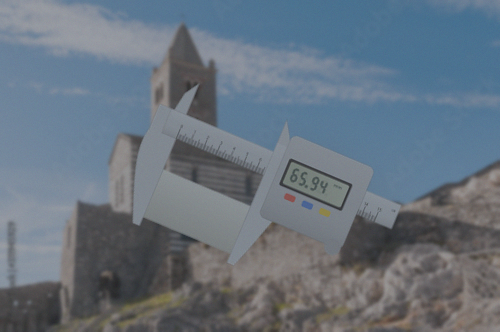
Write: **65.94** mm
